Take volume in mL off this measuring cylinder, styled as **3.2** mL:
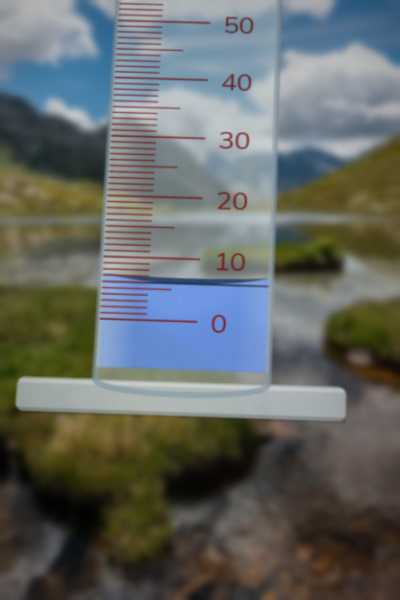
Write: **6** mL
